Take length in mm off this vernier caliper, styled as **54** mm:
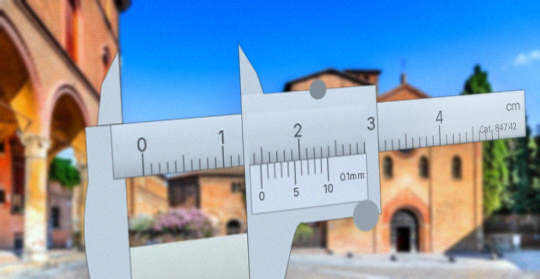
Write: **14.8** mm
